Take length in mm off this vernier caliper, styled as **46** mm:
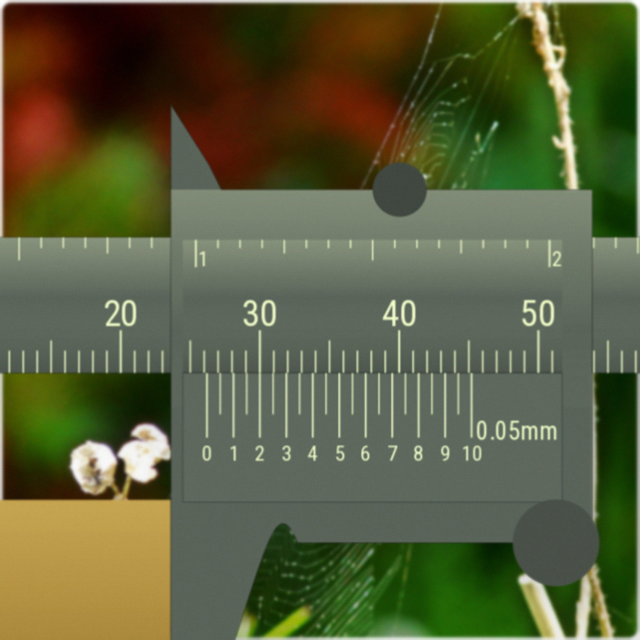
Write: **26.2** mm
